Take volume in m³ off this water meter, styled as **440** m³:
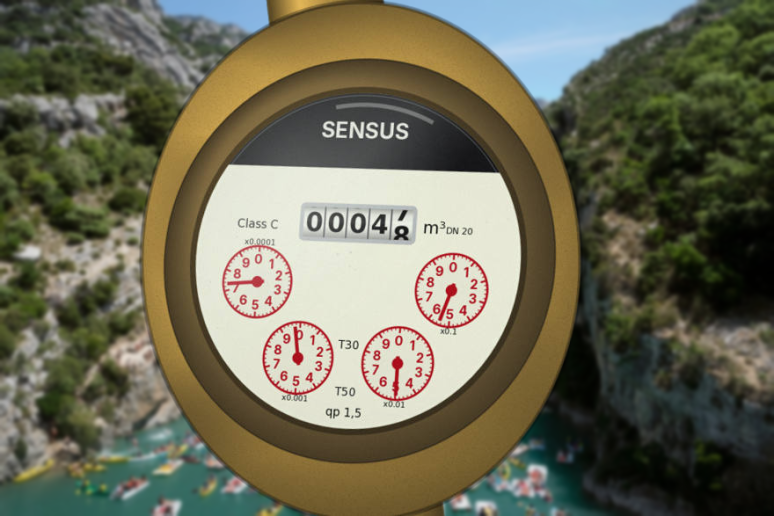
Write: **47.5497** m³
